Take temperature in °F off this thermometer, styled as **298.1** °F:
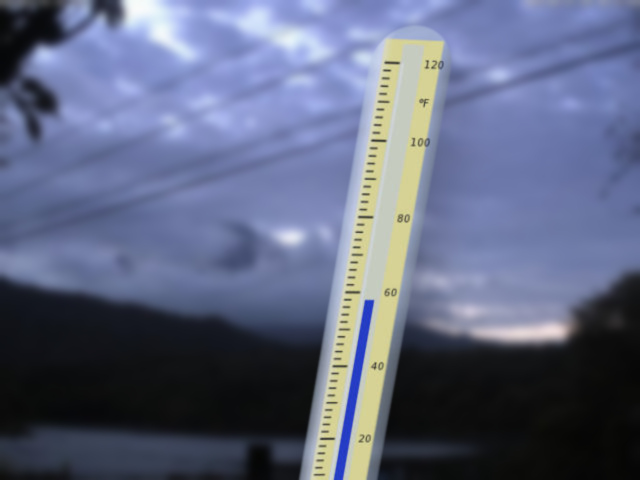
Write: **58** °F
